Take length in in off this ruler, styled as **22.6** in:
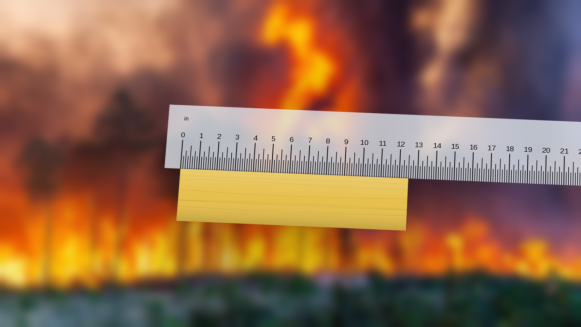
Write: **12.5** in
